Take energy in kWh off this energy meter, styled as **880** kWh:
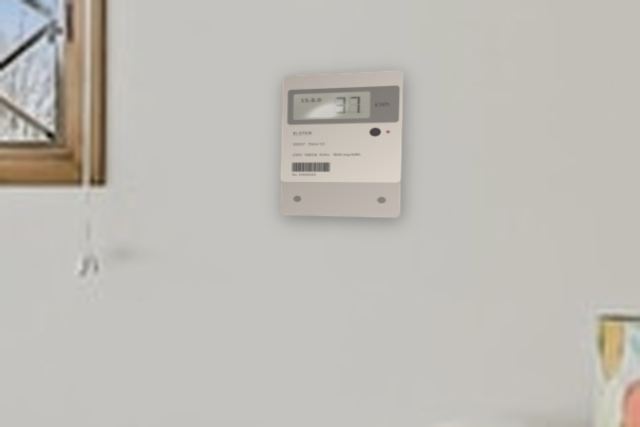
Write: **37** kWh
